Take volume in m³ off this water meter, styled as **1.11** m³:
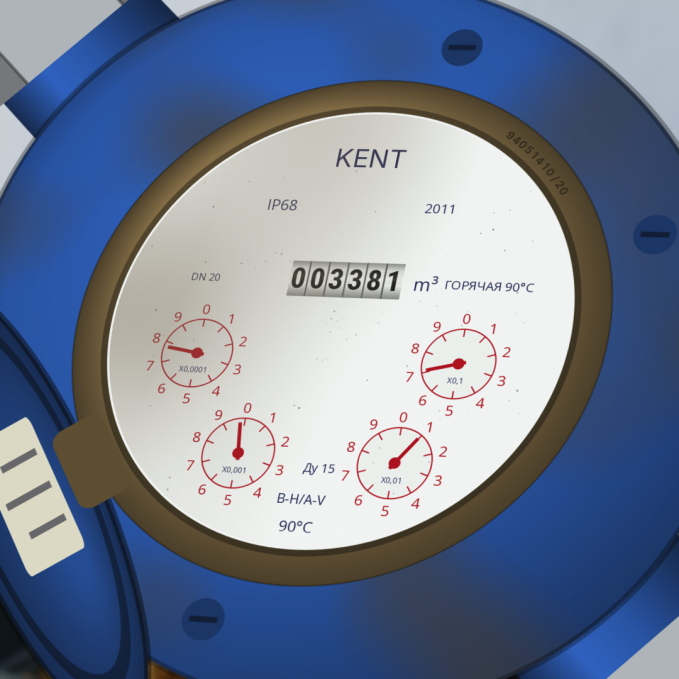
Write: **3381.7097** m³
